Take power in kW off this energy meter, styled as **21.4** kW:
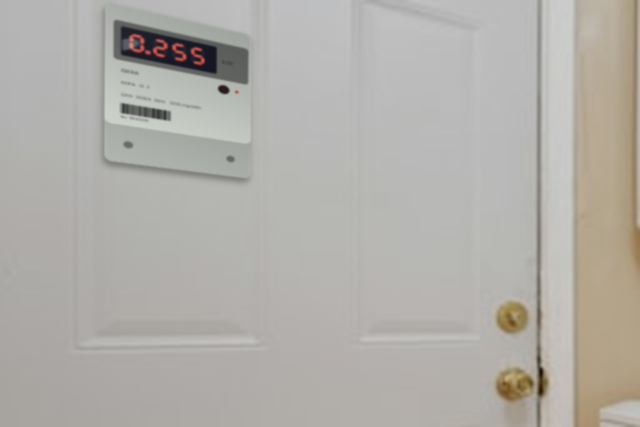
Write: **0.255** kW
